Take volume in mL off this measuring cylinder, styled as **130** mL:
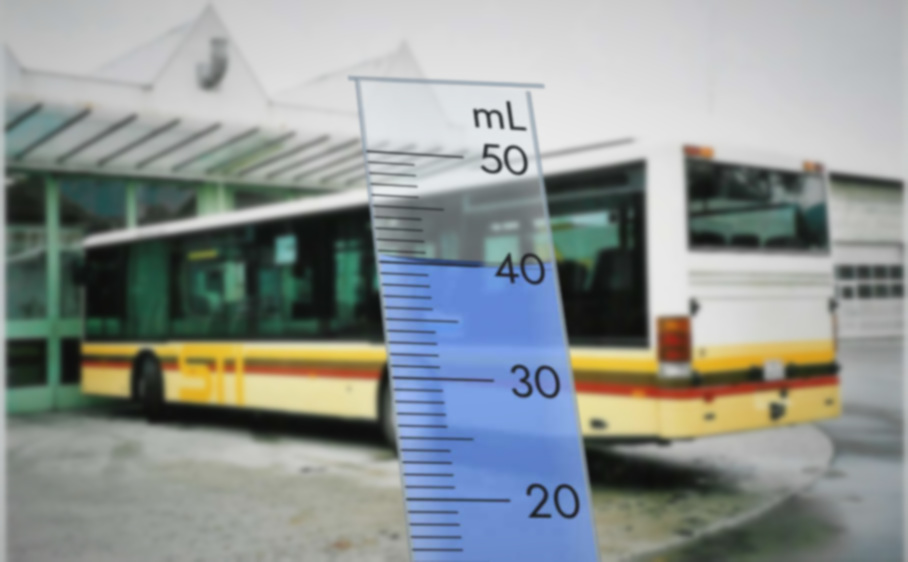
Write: **40** mL
